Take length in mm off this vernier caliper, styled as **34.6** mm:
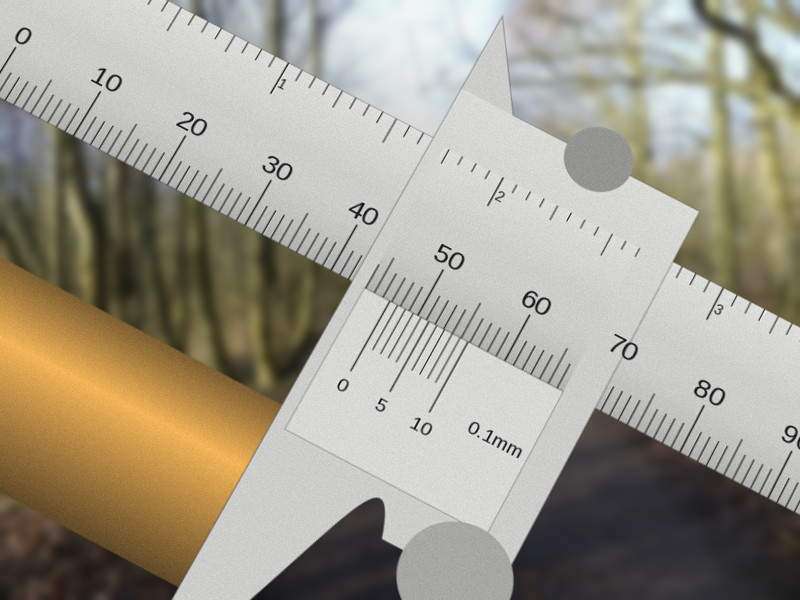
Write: **46.8** mm
